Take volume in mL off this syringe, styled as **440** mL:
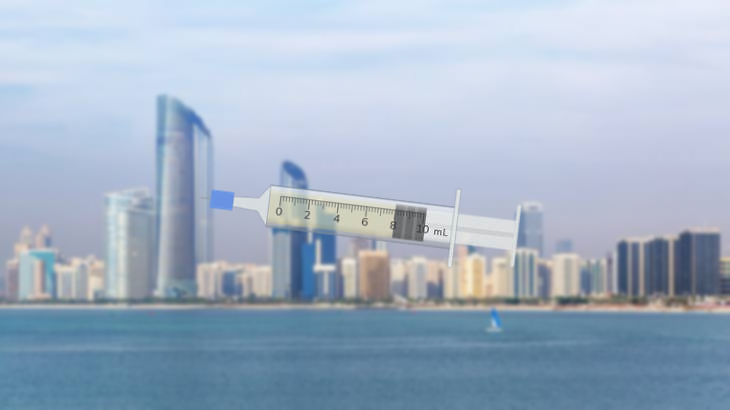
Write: **8** mL
